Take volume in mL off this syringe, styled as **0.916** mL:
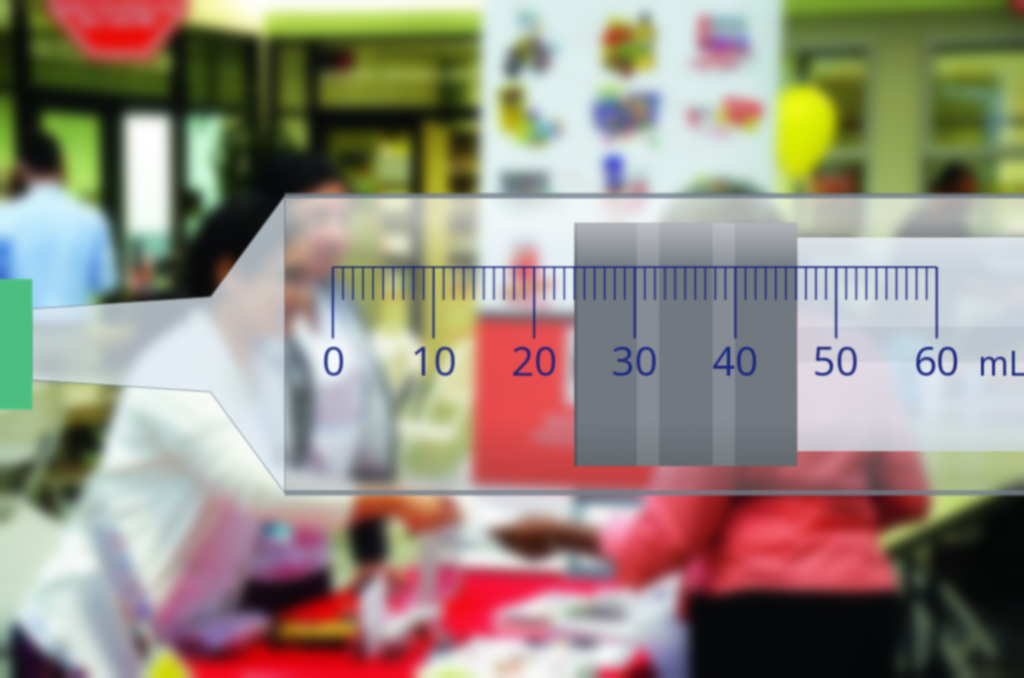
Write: **24** mL
